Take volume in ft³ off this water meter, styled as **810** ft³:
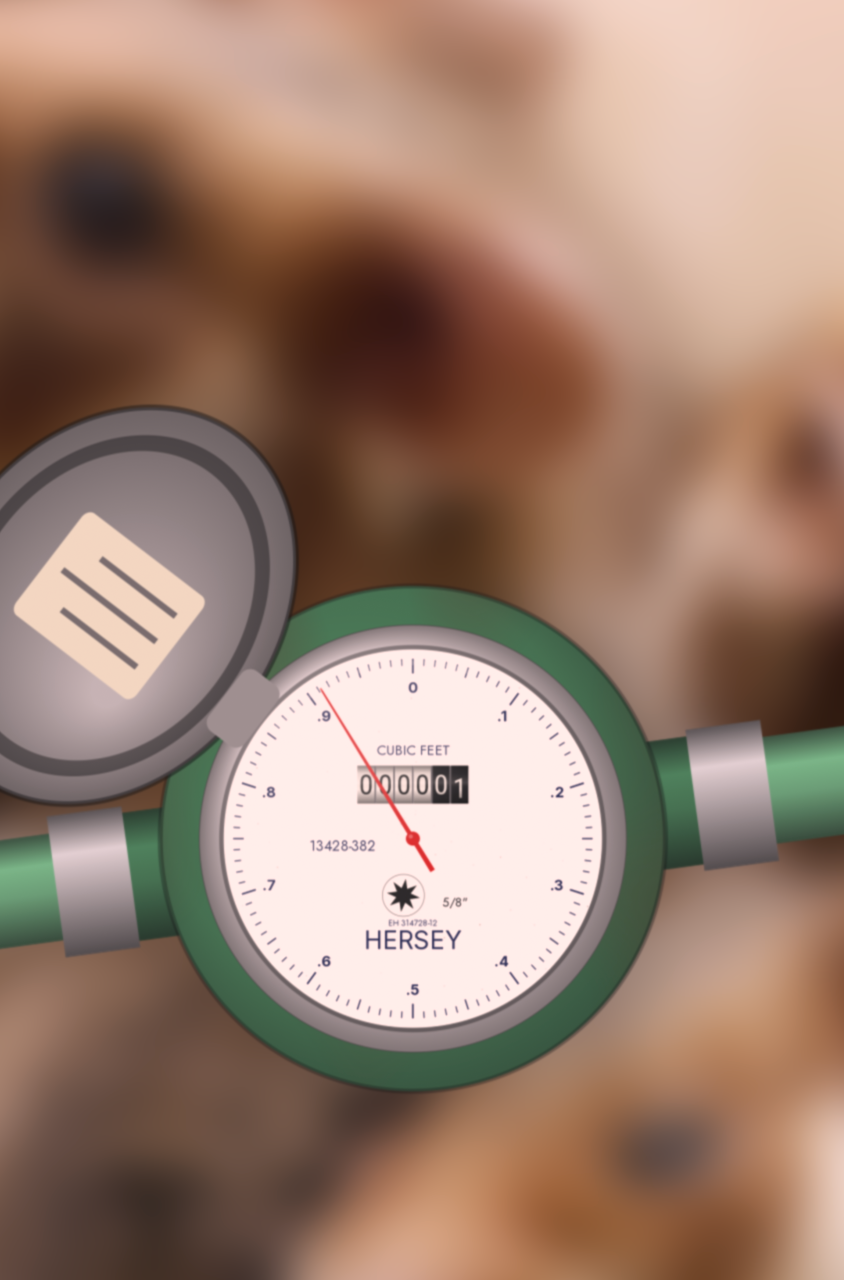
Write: **0.91** ft³
